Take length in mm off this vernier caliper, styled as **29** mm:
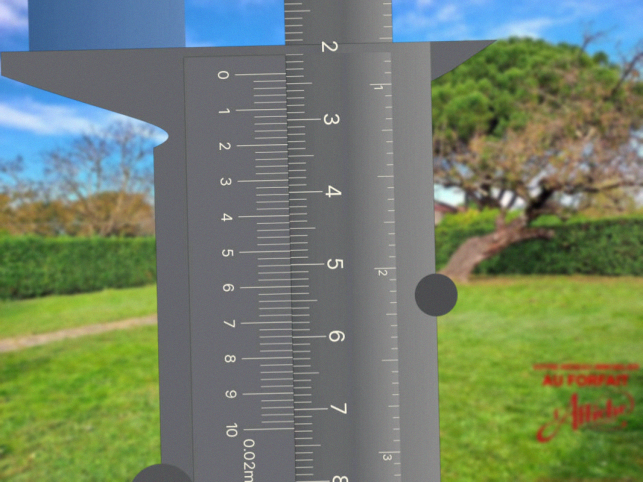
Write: **23.6** mm
